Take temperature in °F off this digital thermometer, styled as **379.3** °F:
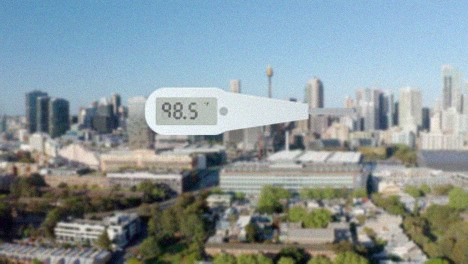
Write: **98.5** °F
